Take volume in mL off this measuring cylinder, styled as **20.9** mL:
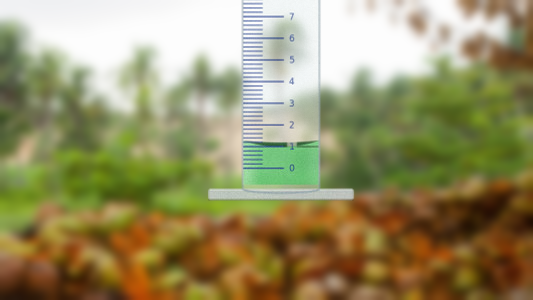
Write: **1** mL
